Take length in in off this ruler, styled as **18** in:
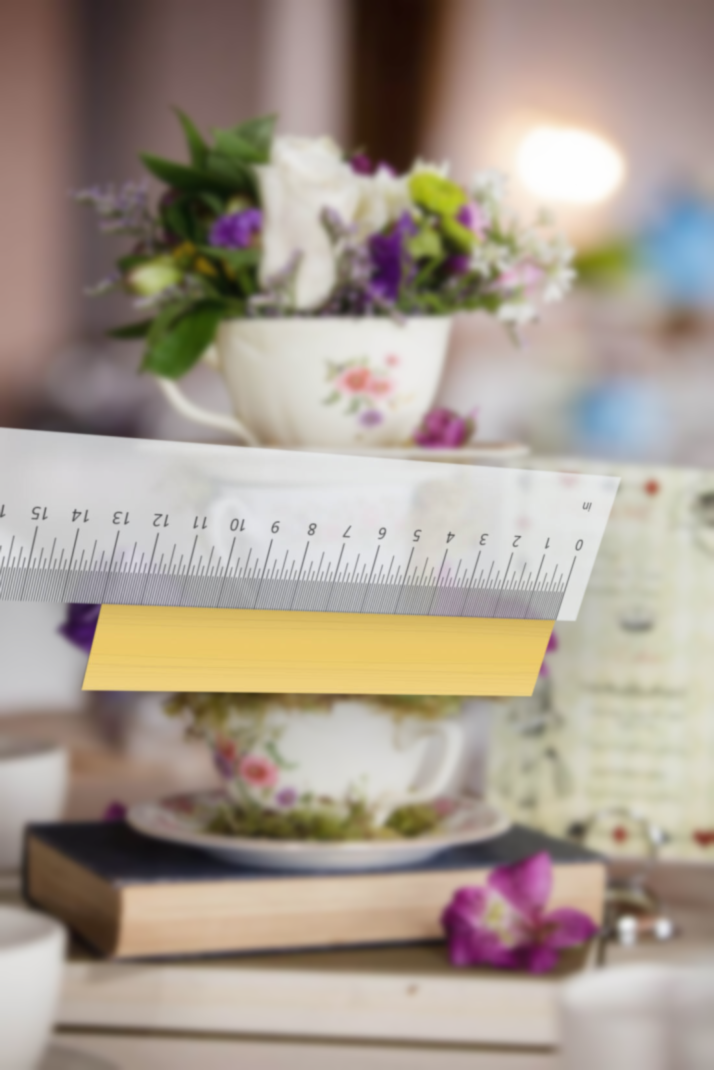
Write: **13** in
